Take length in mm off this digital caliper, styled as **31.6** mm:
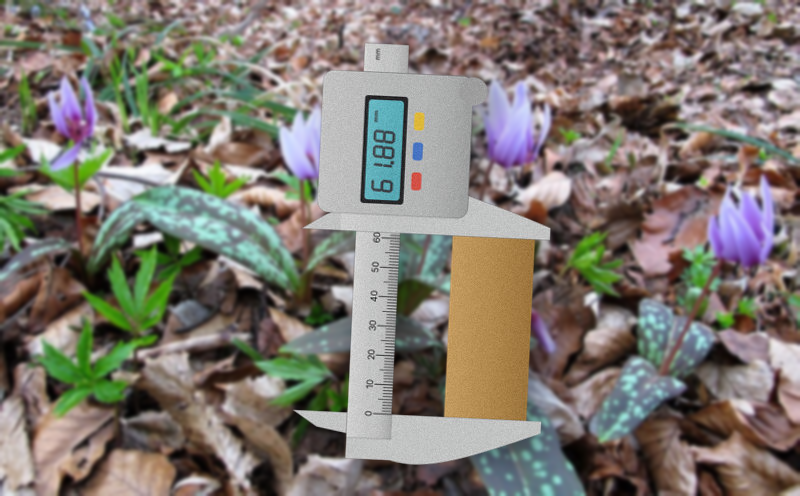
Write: **61.88** mm
